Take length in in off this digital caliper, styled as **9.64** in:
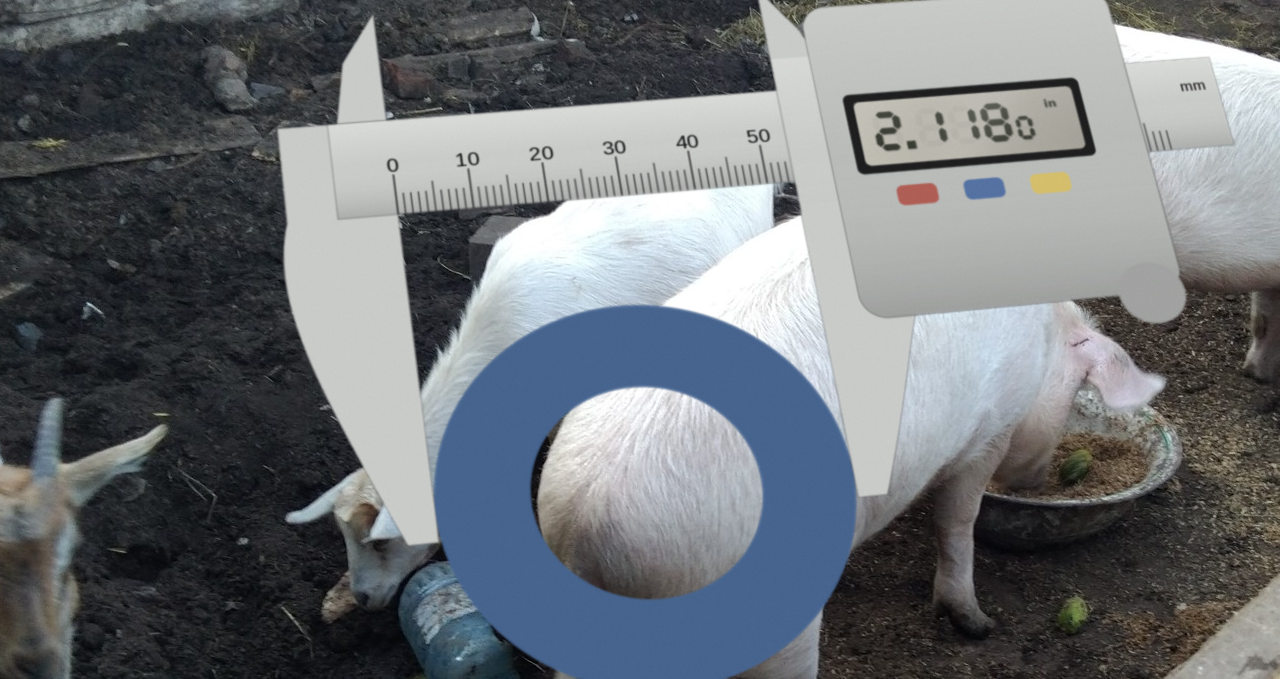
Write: **2.1180** in
